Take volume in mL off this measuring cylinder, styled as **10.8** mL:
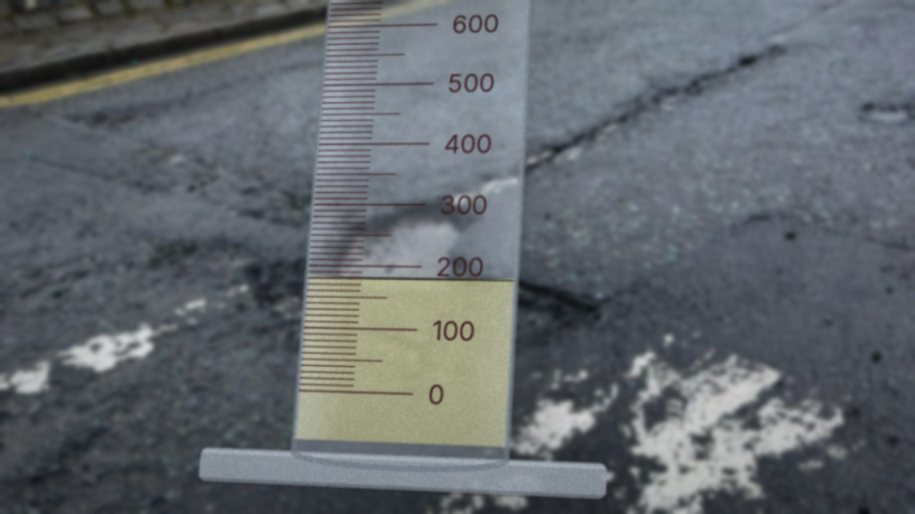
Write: **180** mL
